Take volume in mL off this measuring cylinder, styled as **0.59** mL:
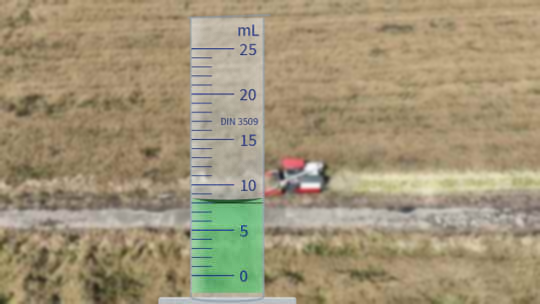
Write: **8** mL
